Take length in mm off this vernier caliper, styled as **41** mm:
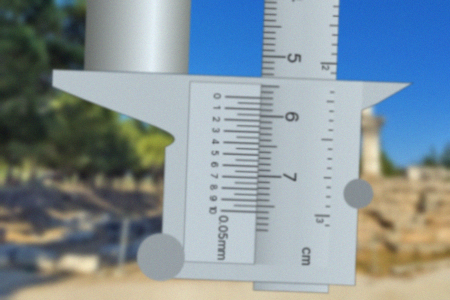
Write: **57.0** mm
